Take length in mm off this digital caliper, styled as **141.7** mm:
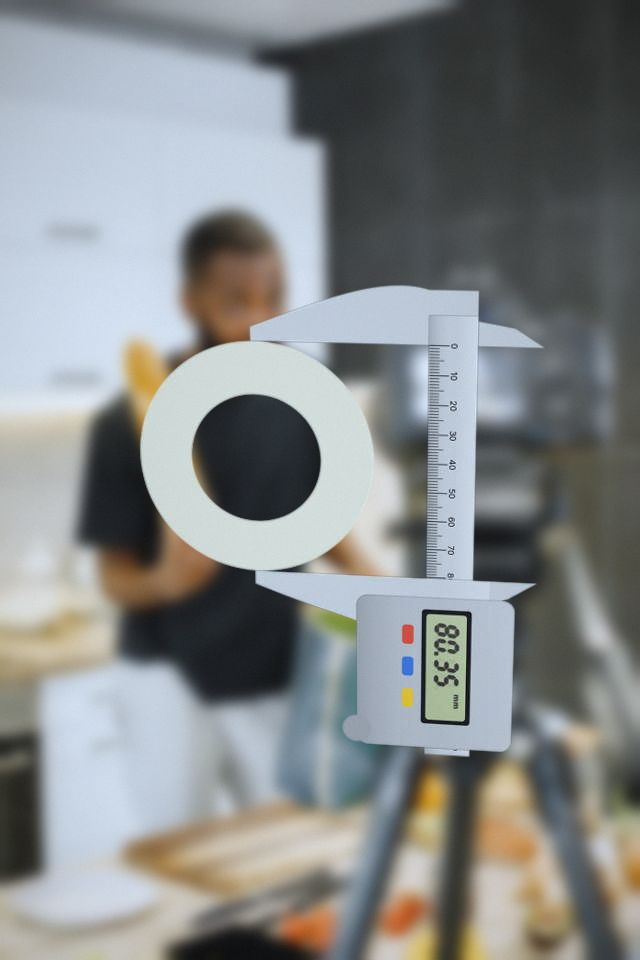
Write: **80.35** mm
